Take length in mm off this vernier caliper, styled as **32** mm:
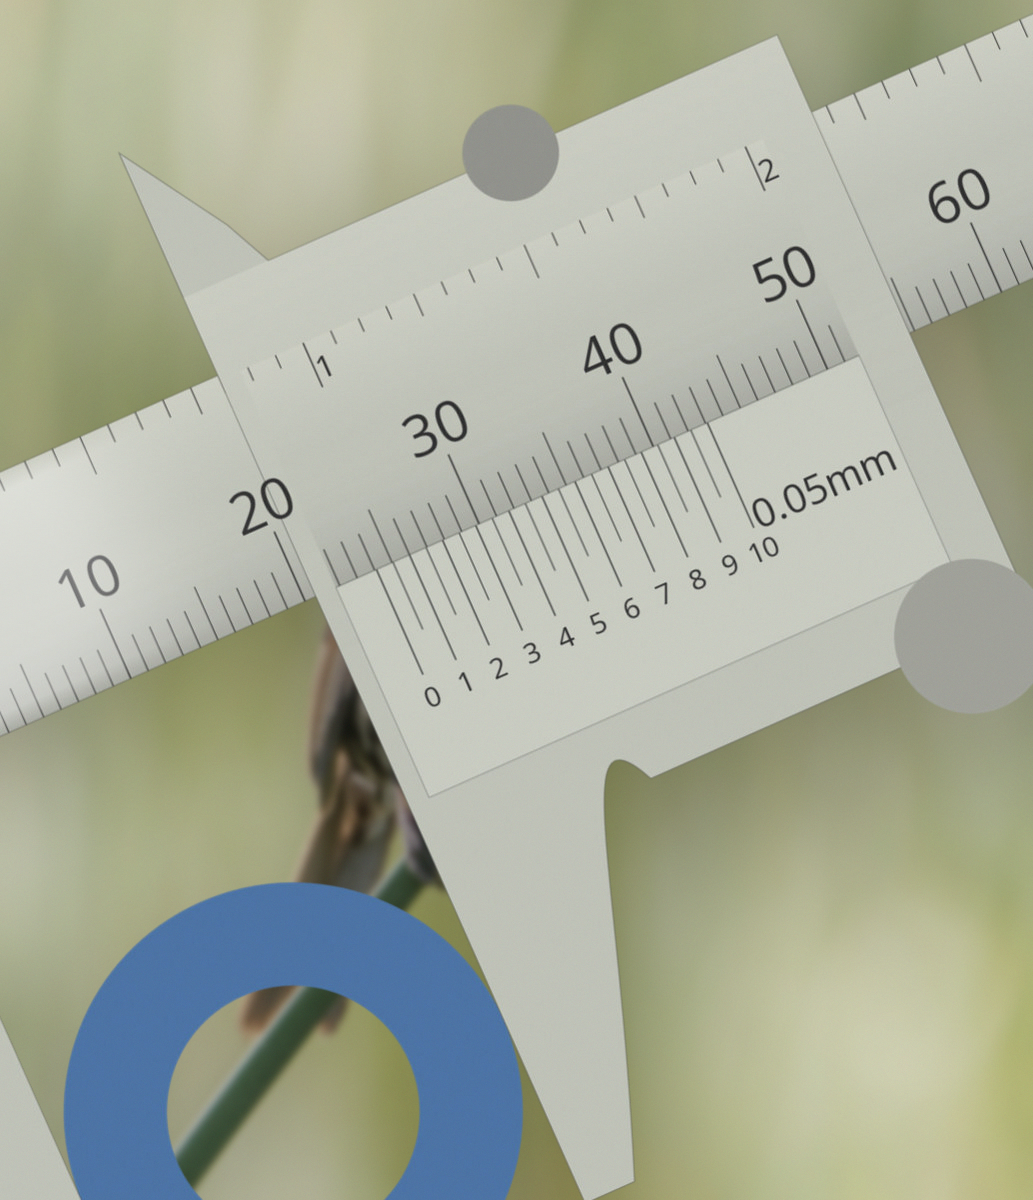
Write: **24.1** mm
